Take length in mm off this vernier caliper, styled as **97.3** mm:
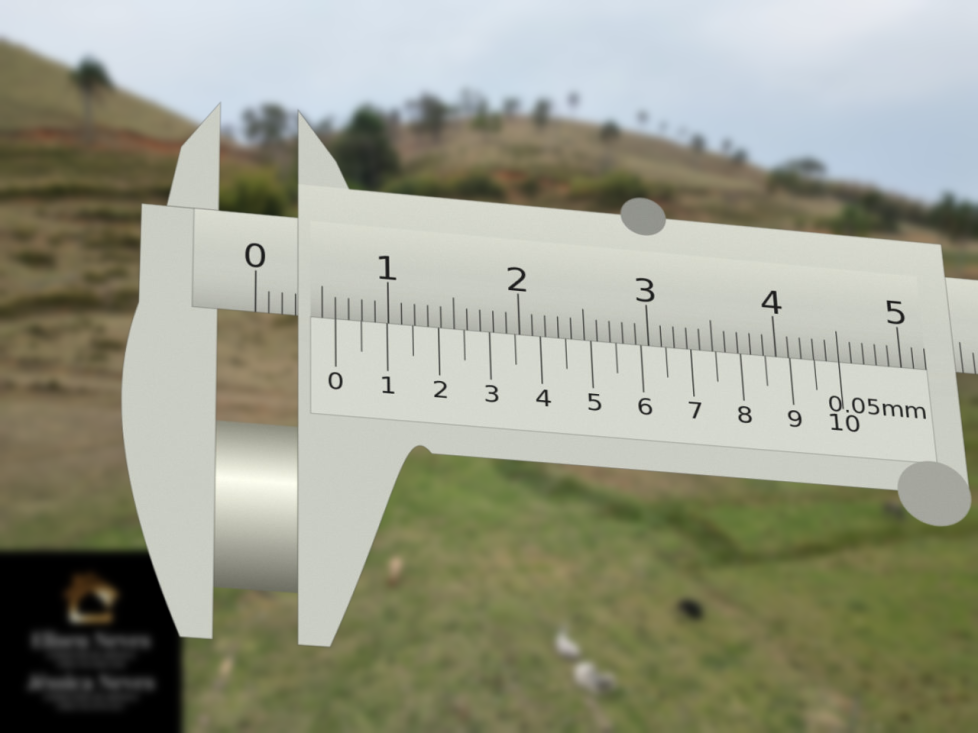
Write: **6.0** mm
